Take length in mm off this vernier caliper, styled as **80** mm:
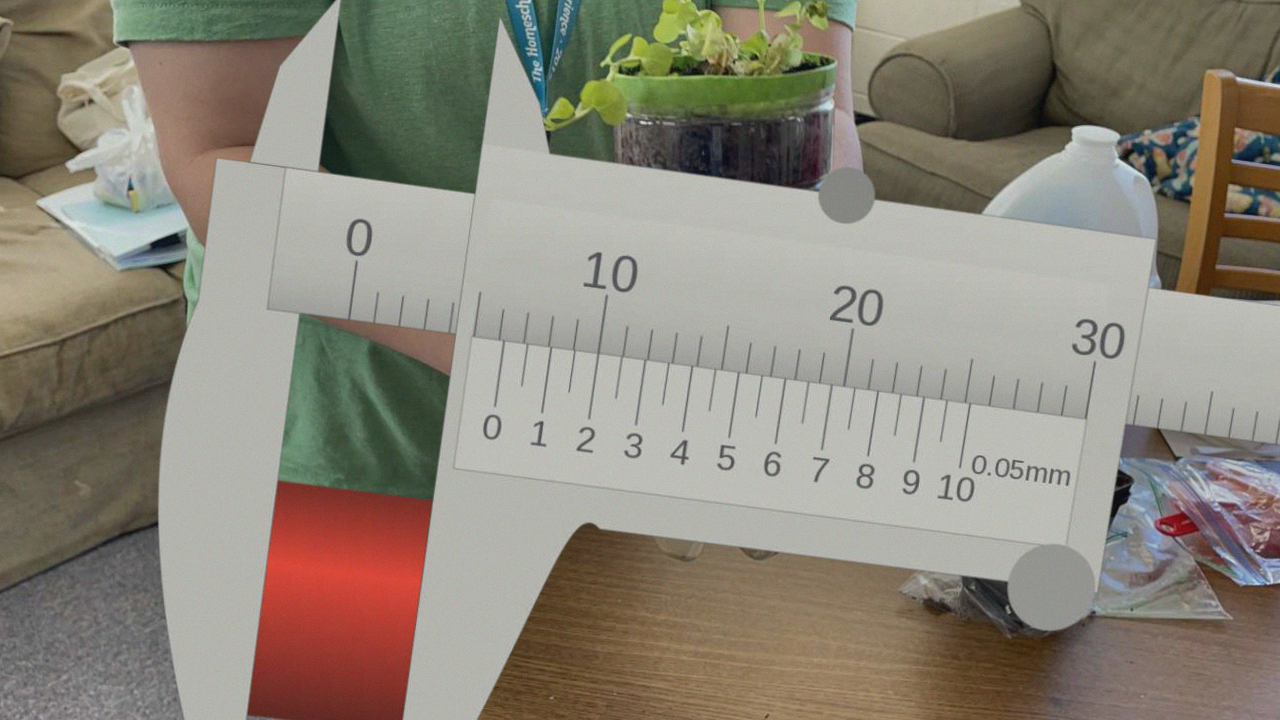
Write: **6.2** mm
